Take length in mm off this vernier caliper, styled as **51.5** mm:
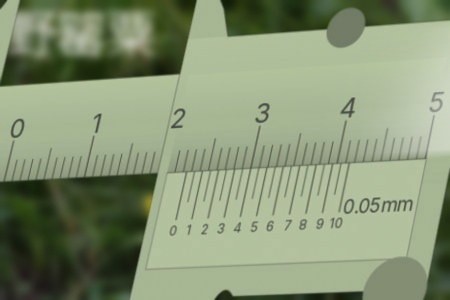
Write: **22.4** mm
